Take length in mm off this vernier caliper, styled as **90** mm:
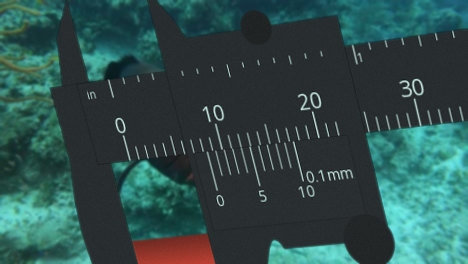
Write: **8.4** mm
